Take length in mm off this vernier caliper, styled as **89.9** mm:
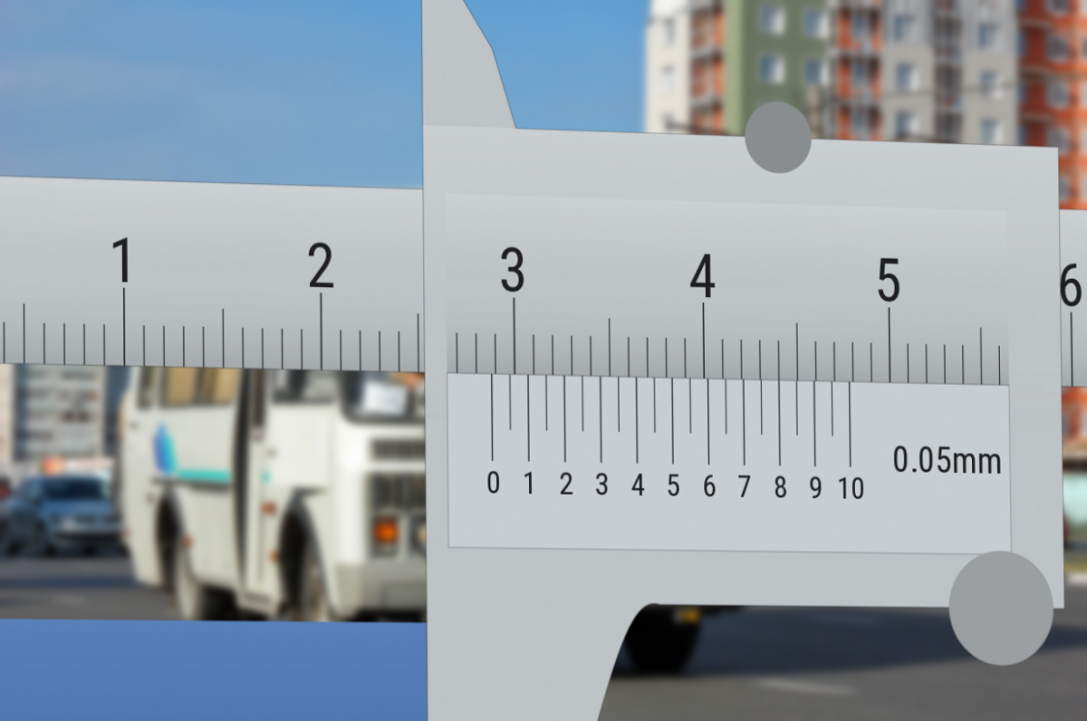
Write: **28.8** mm
